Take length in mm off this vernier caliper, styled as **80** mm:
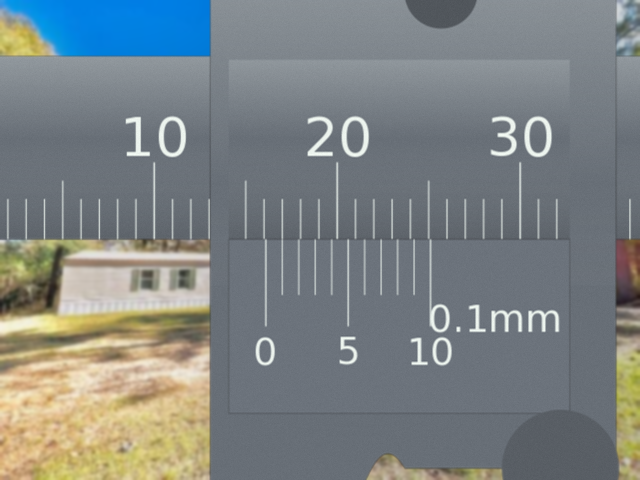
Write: **16.1** mm
